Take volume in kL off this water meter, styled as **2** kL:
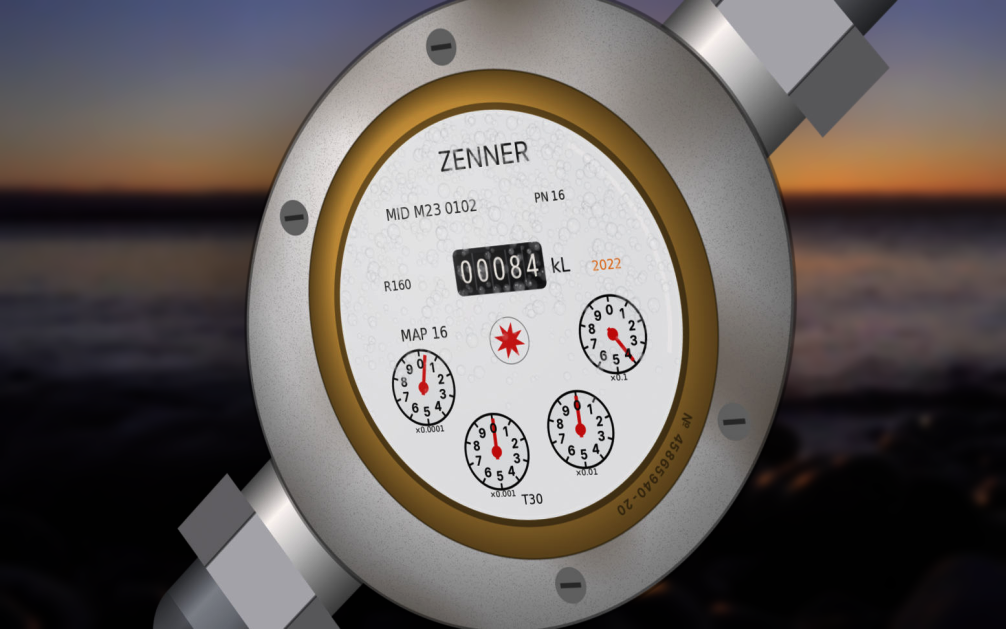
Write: **84.4000** kL
